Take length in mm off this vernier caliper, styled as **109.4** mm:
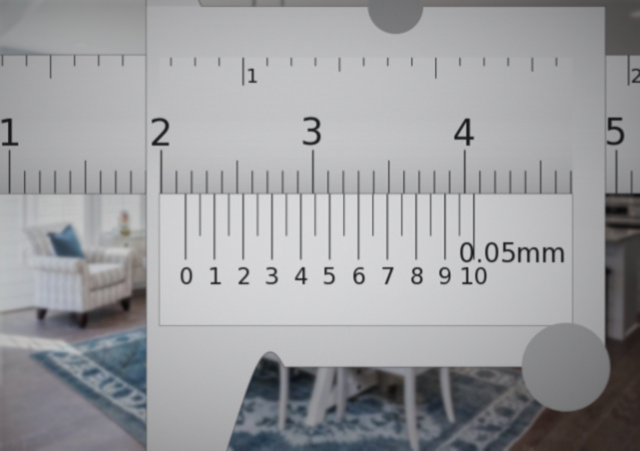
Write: **21.6** mm
